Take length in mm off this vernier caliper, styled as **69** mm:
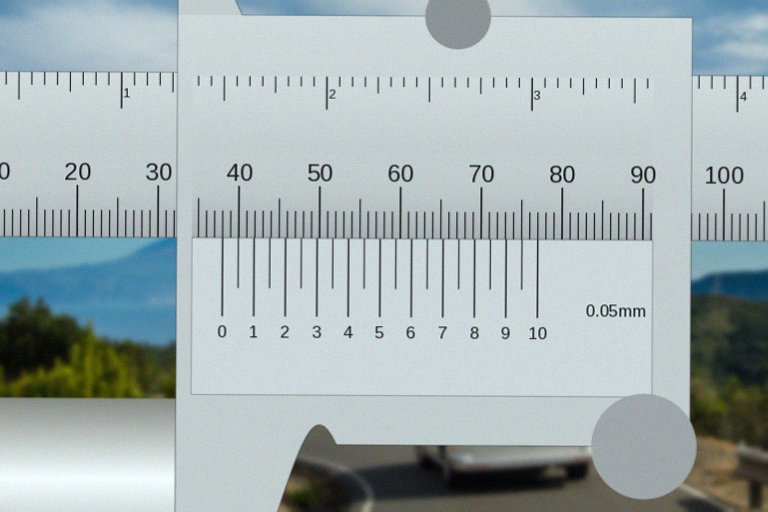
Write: **38.0** mm
